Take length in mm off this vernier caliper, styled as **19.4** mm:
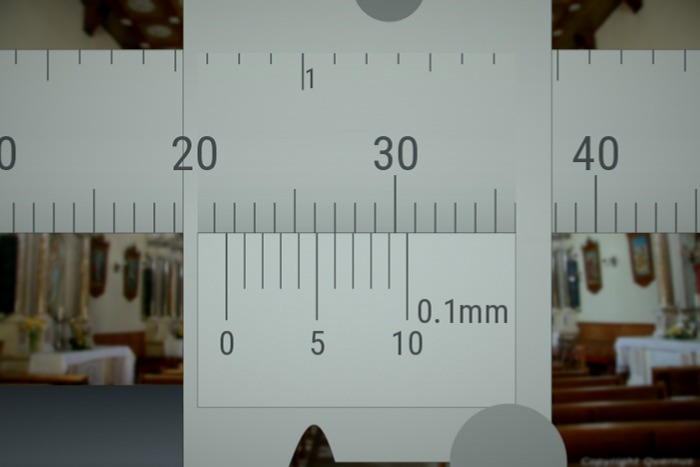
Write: **21.6** mm
